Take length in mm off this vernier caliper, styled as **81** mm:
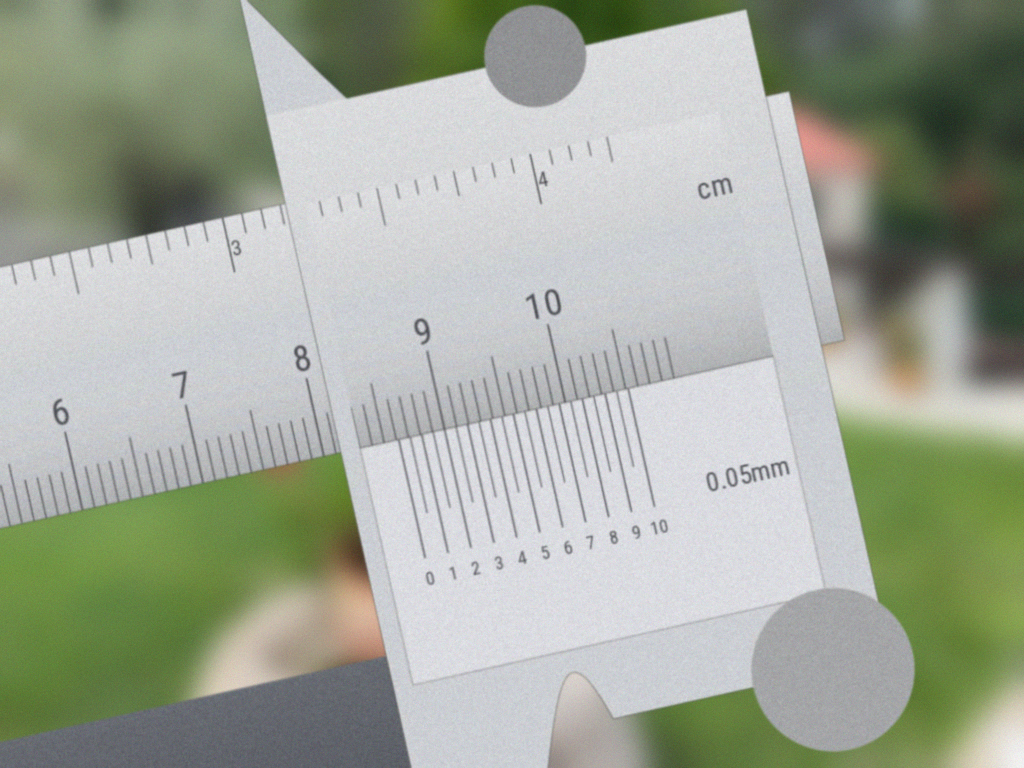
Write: **86.2** mm
